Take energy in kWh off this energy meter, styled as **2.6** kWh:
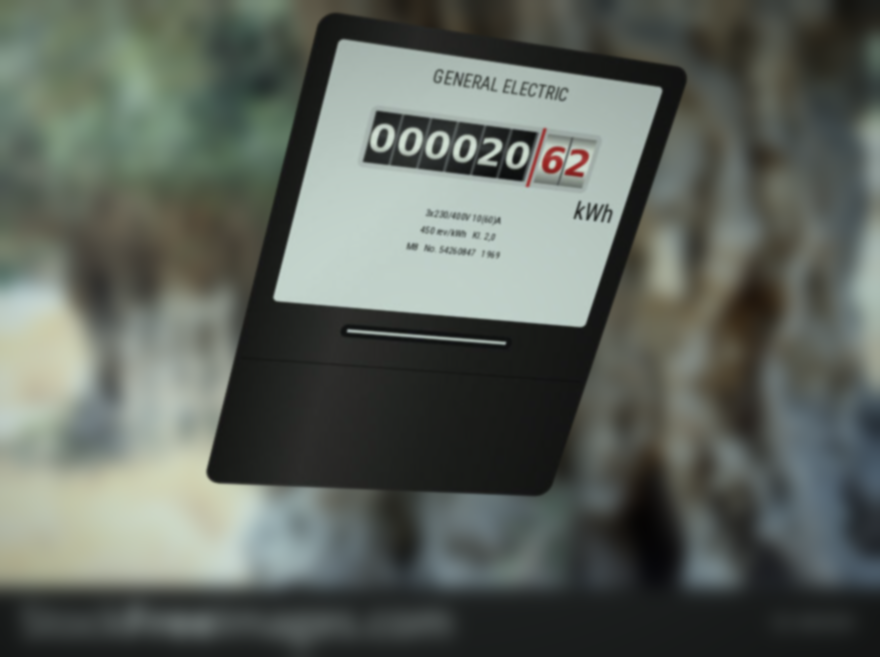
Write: **20.62** kWh
